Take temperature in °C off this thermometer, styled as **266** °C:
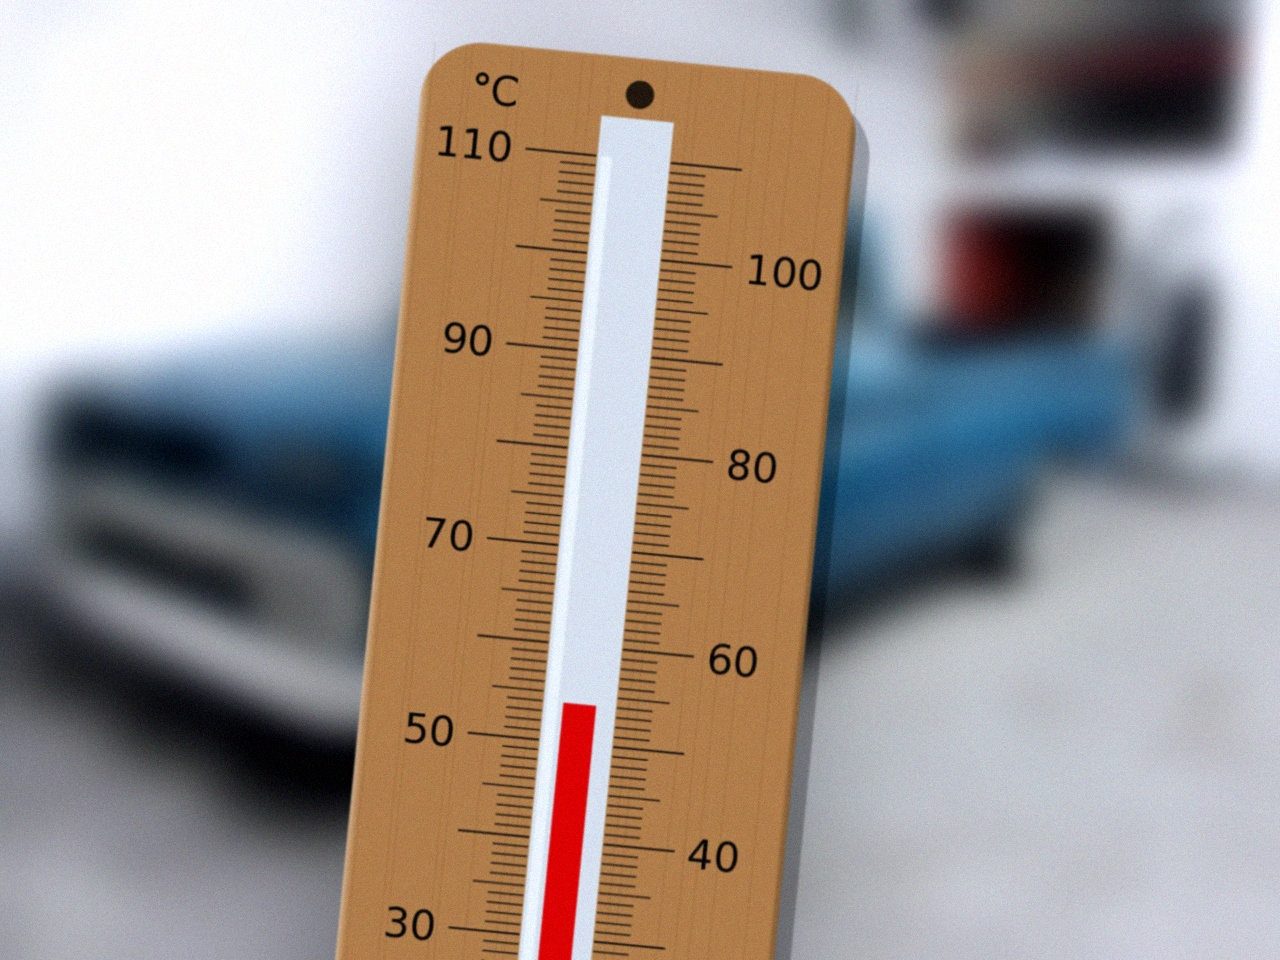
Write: **54** °C
